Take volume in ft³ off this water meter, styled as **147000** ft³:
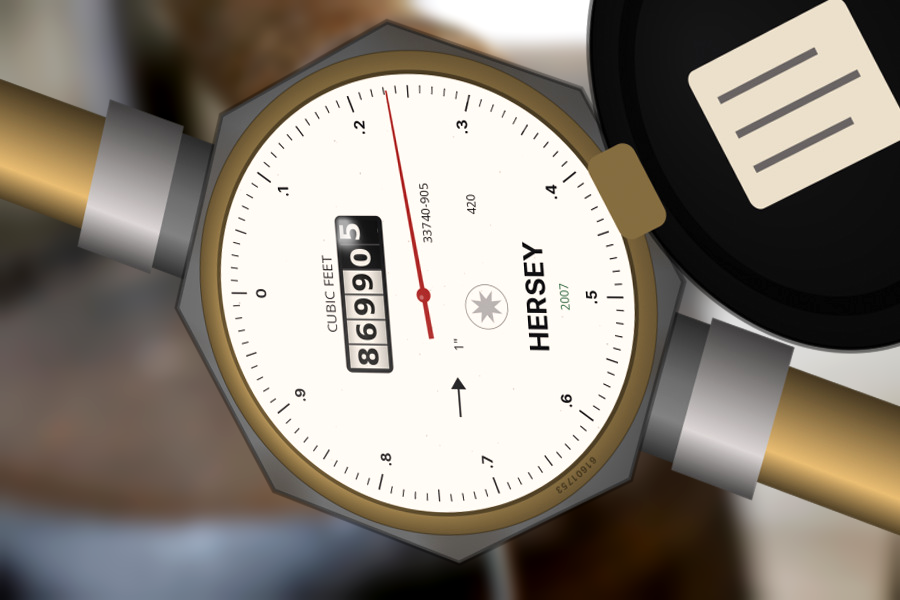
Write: **869905.23** ft³
